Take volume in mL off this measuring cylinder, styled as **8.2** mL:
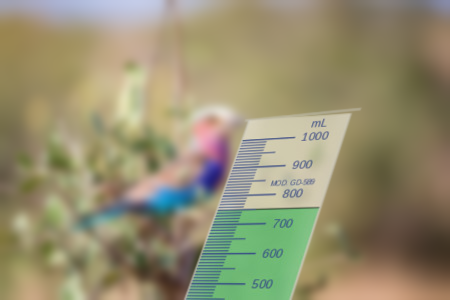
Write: **750** mL
